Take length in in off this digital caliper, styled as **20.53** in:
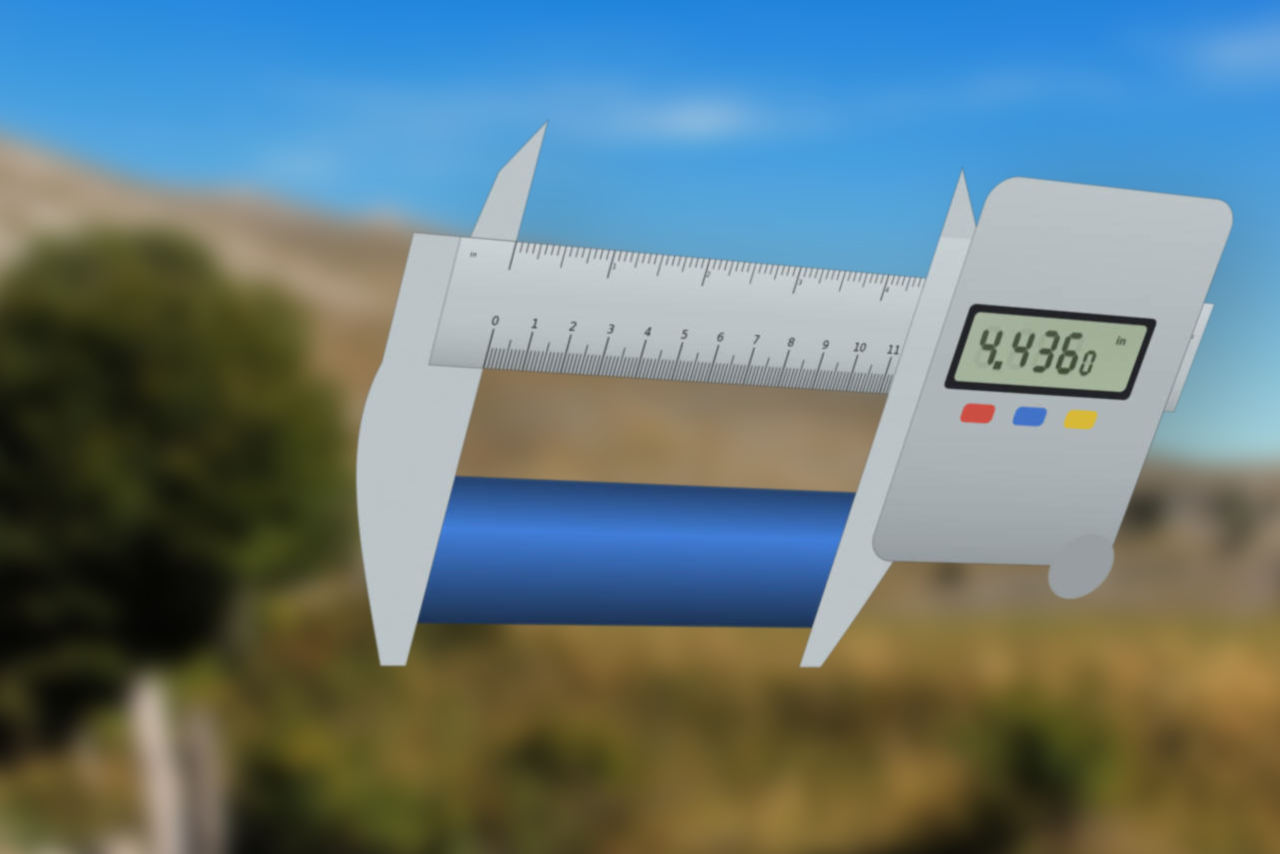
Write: **4.4360** in
